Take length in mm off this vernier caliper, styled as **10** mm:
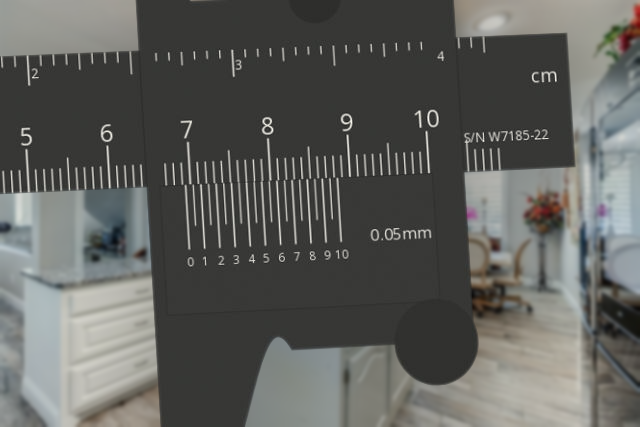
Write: **69.4** mm
